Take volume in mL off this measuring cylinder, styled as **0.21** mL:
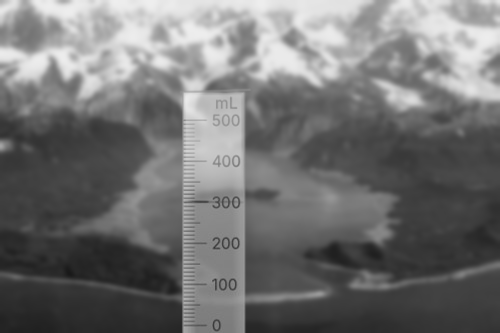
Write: **300** mL
